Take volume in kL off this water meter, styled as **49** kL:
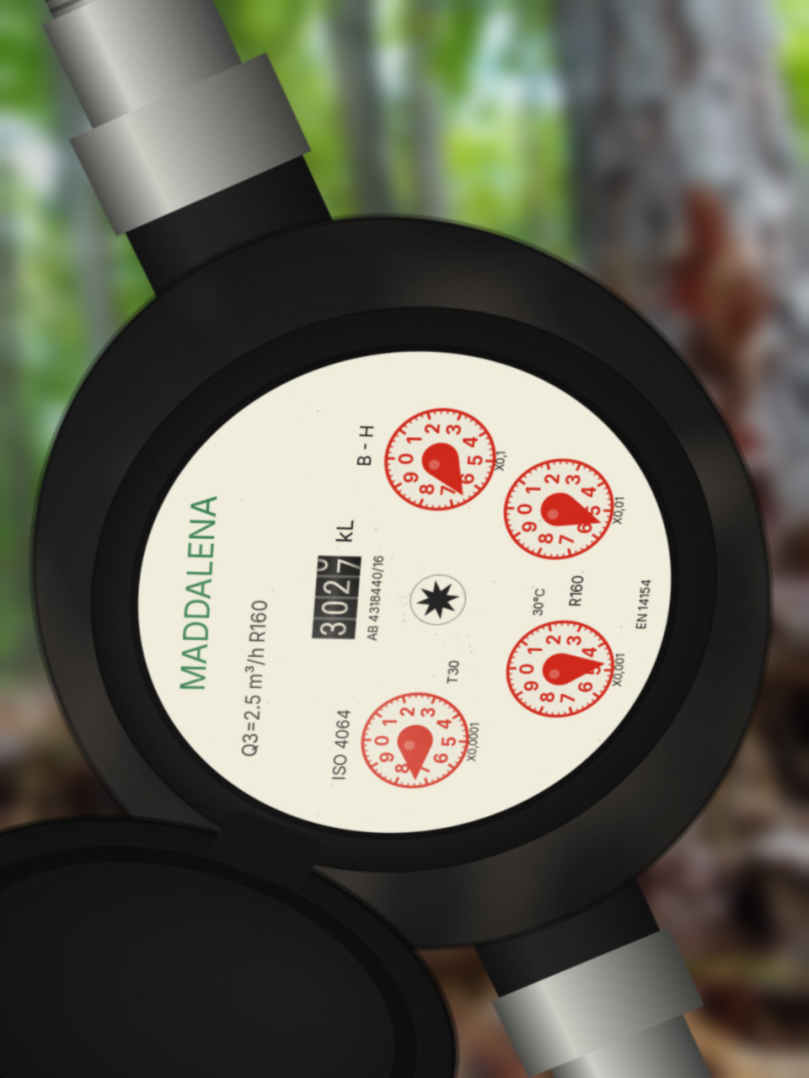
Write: **3026.6547** kL
